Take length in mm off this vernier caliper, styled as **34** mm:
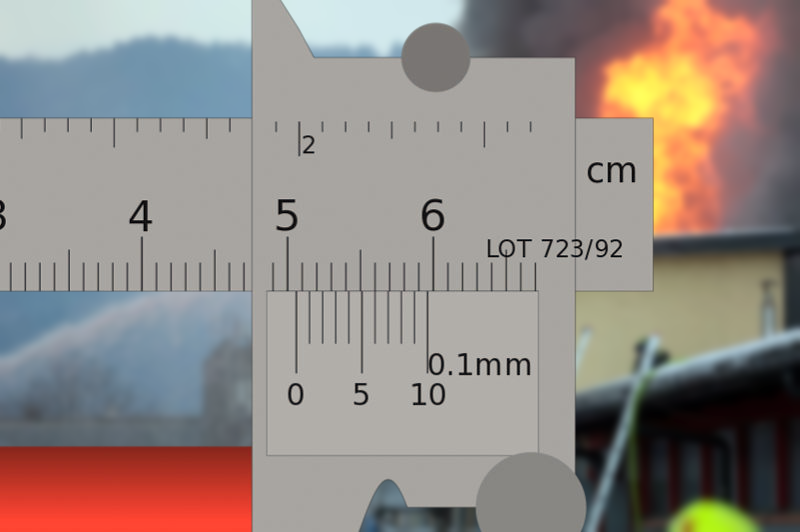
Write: **50.6** mm
